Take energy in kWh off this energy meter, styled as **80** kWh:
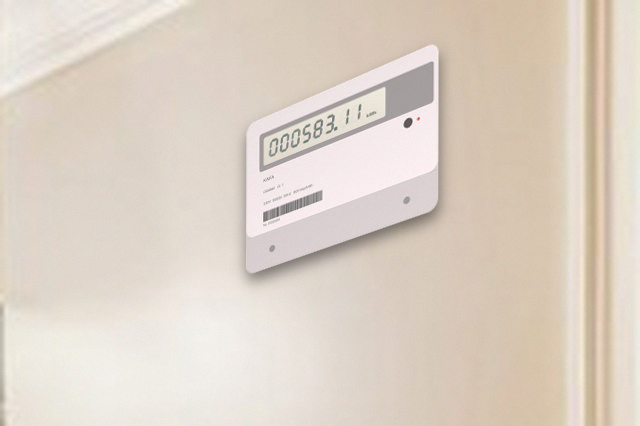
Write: **583.11** kWh
